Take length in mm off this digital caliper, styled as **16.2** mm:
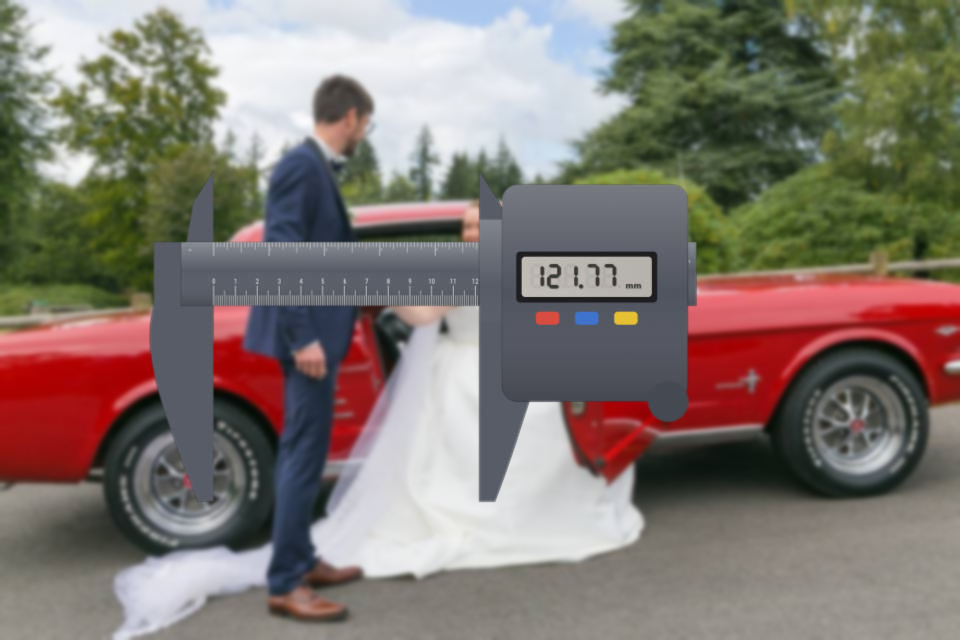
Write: **121.77** mm
